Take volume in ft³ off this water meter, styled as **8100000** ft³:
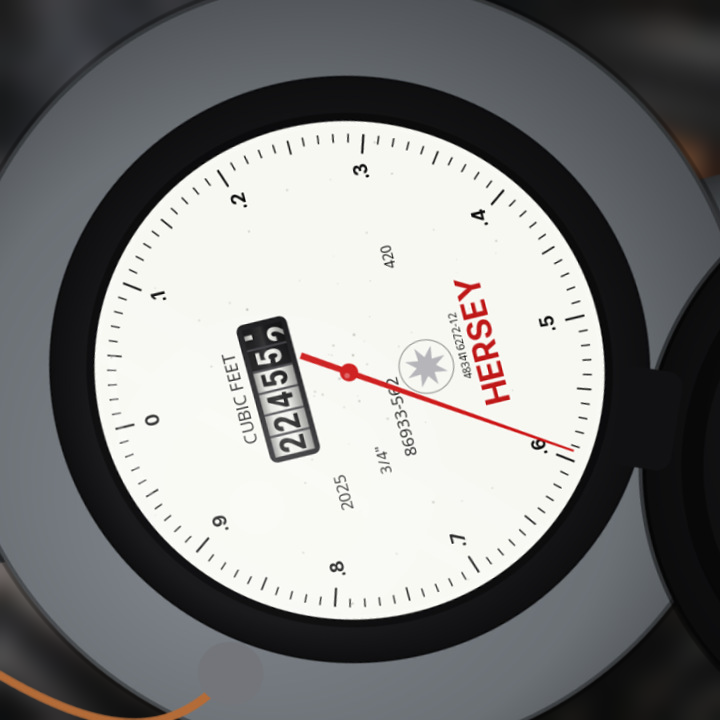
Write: **224551.59** ft³
